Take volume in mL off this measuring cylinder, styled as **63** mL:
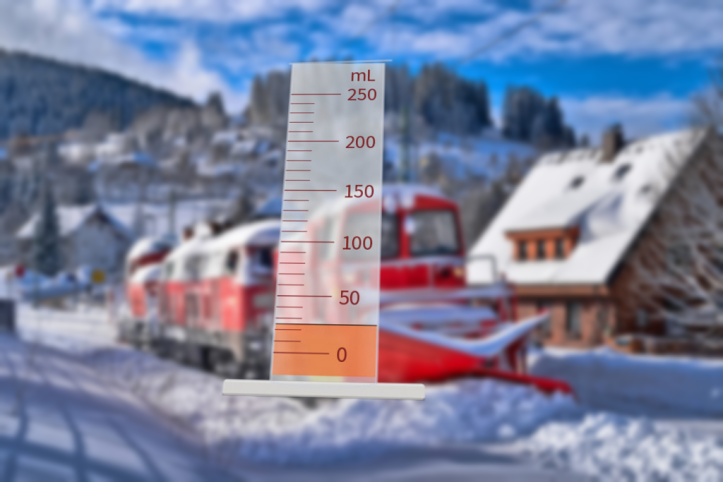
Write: **25** mL
